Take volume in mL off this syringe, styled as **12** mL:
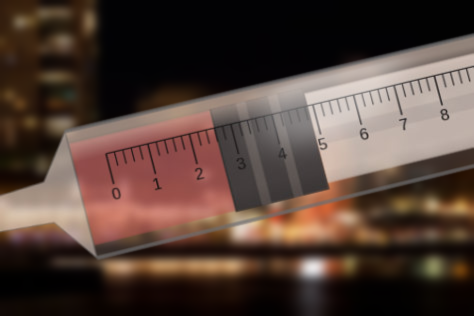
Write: **2.6** mL
